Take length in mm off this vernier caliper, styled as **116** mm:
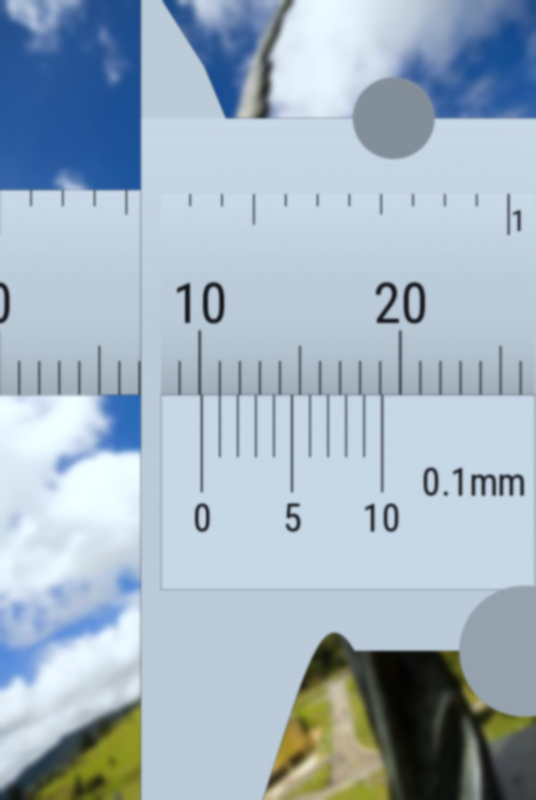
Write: **10.1** mm
